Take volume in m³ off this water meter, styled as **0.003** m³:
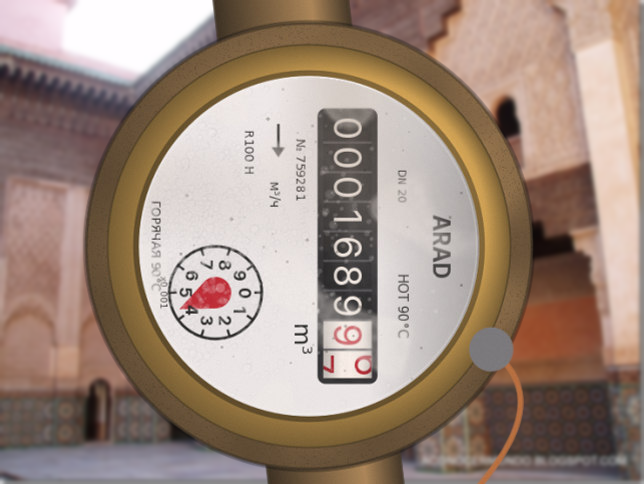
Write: **1689.964** m³
